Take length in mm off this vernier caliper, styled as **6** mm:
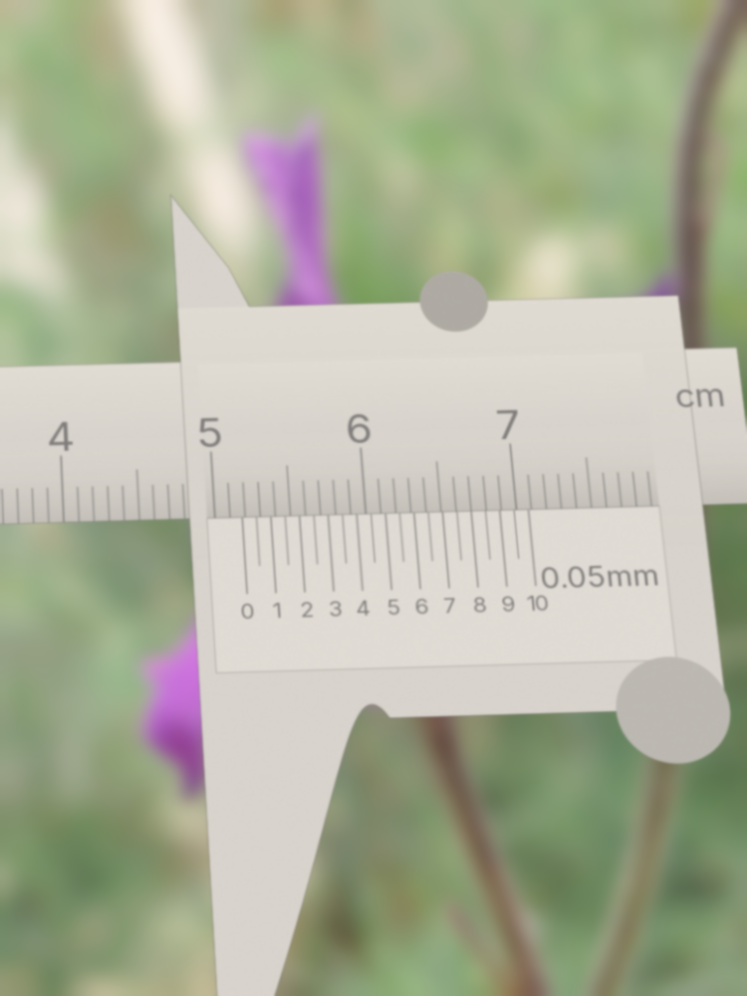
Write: **51.8** mm
